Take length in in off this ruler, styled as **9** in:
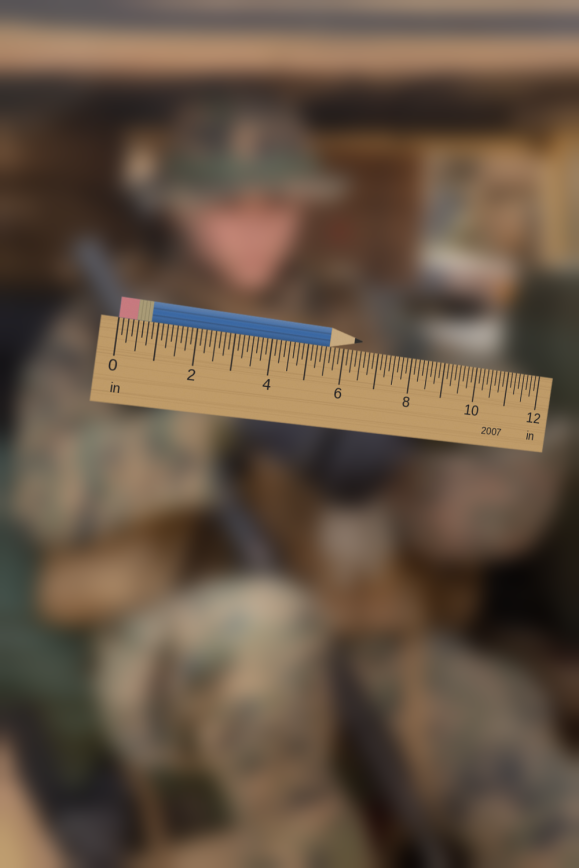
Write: **6.5** in
